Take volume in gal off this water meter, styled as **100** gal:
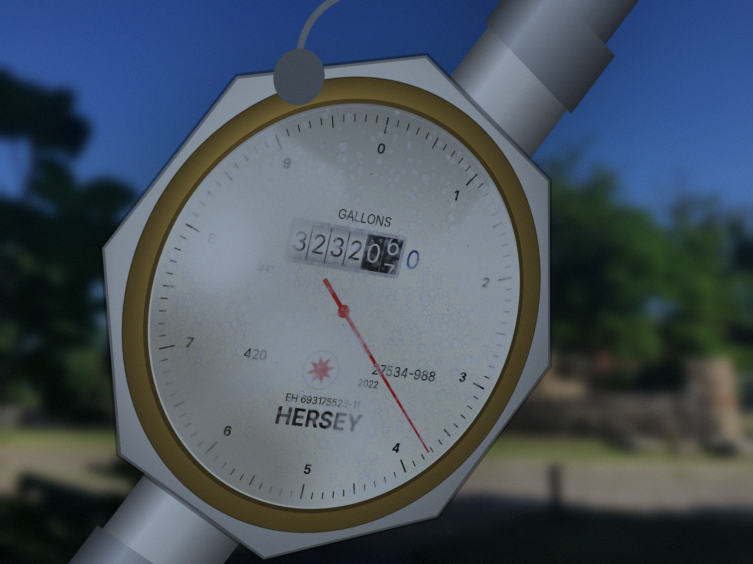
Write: **3232063.7** gal
